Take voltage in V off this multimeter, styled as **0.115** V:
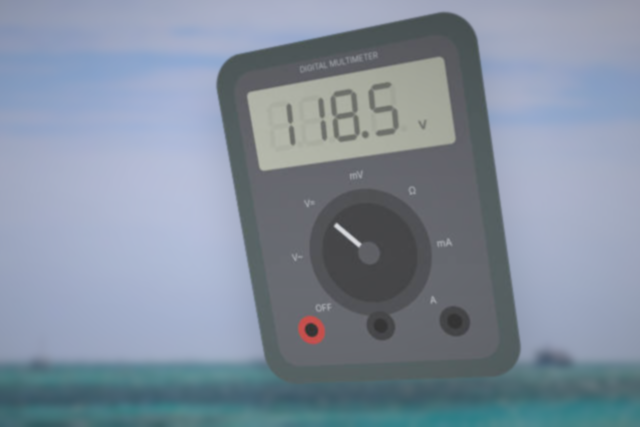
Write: **118.5** V
